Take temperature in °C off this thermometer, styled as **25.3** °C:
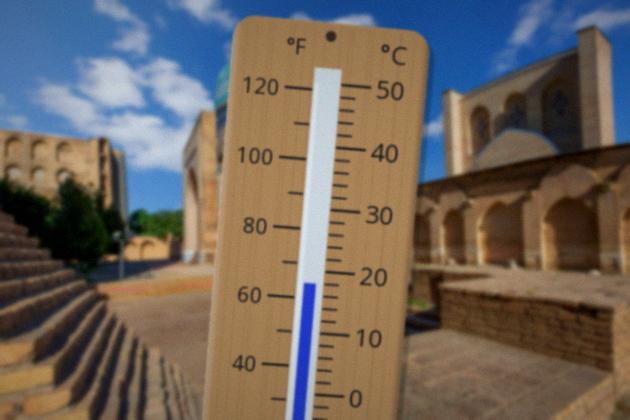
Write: **18** °C
